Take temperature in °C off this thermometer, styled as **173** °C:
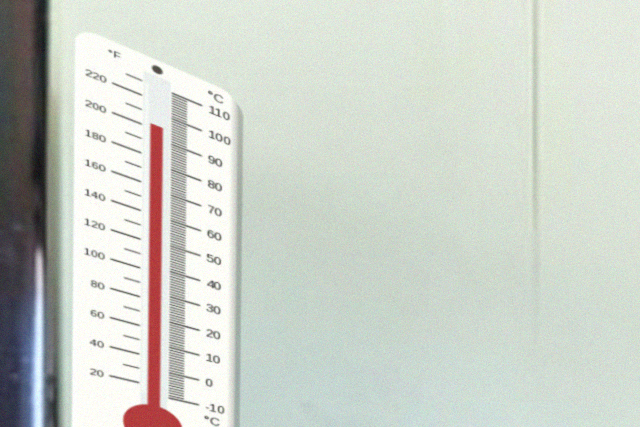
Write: **95** °C
